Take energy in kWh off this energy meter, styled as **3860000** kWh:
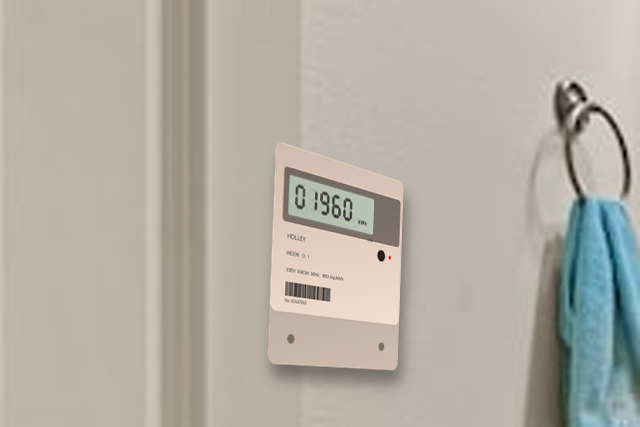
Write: **1960** kWh
